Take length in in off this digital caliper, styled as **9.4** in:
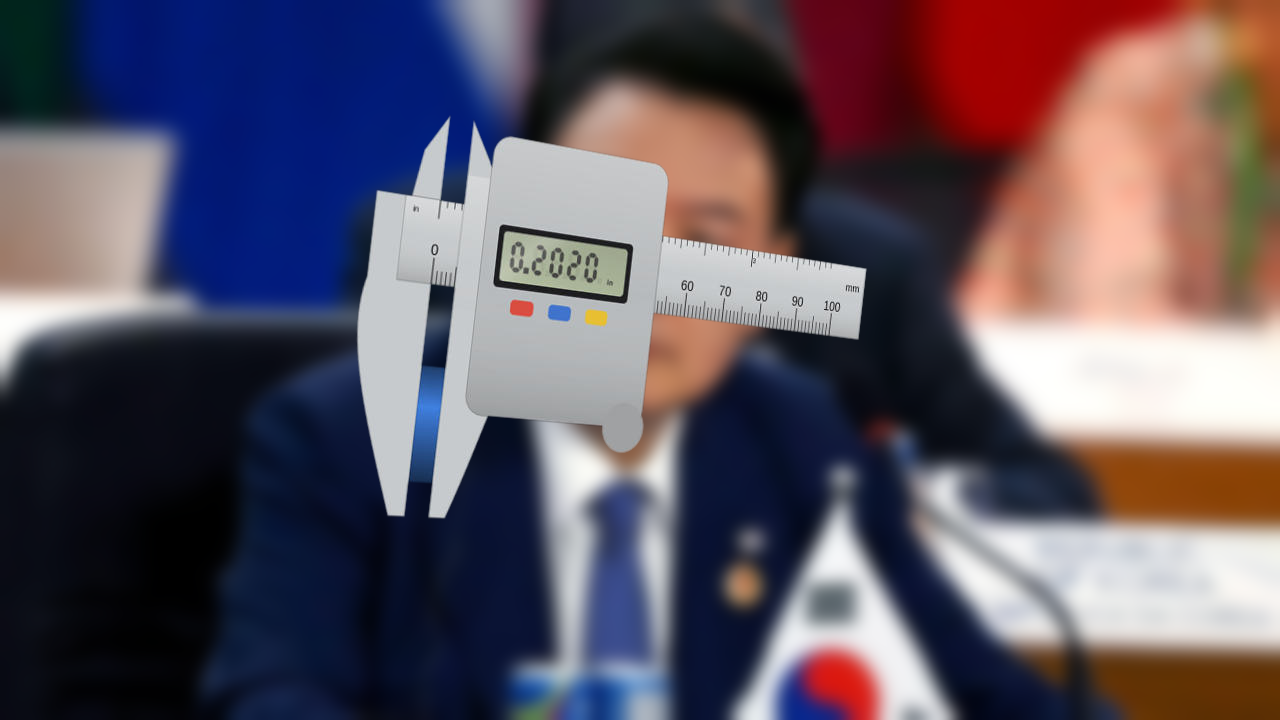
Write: **0.2020** in
